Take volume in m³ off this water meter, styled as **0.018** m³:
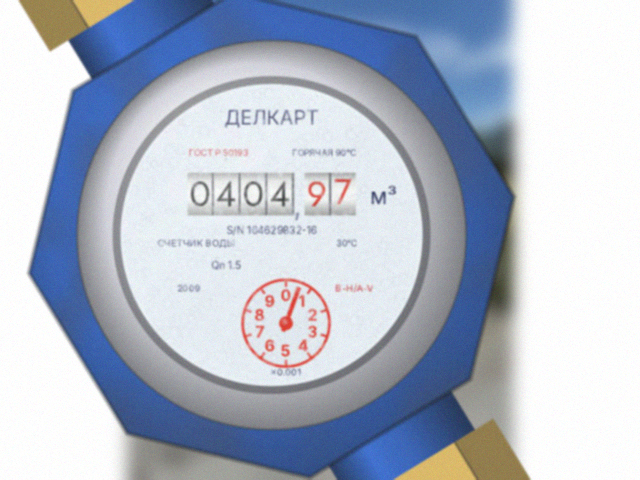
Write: **404.970** m³
